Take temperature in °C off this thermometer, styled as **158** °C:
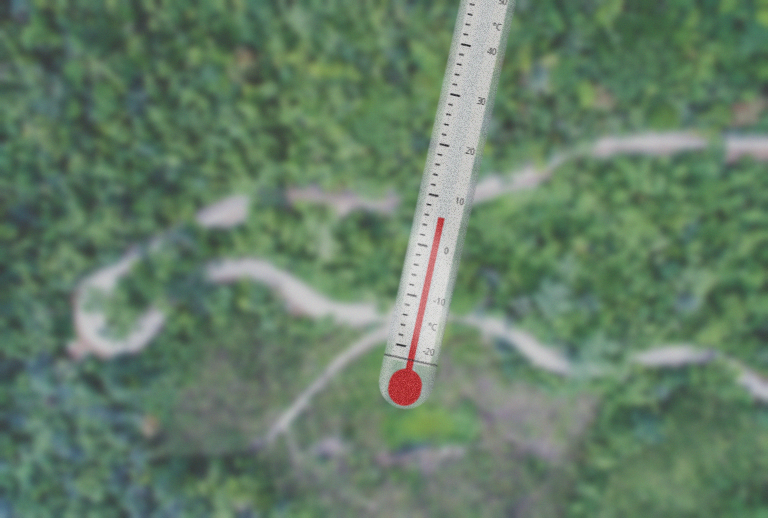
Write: **6** °C
